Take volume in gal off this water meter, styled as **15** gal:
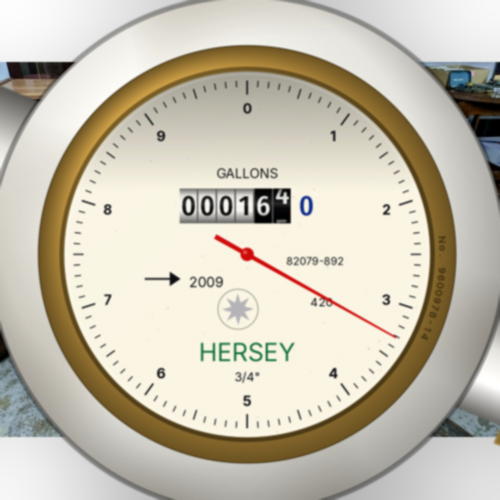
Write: **1643.3** gal
